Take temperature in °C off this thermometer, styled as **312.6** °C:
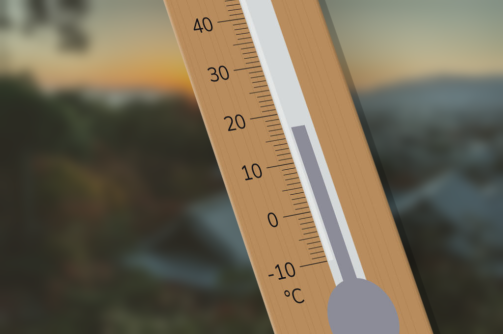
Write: **17** °C
